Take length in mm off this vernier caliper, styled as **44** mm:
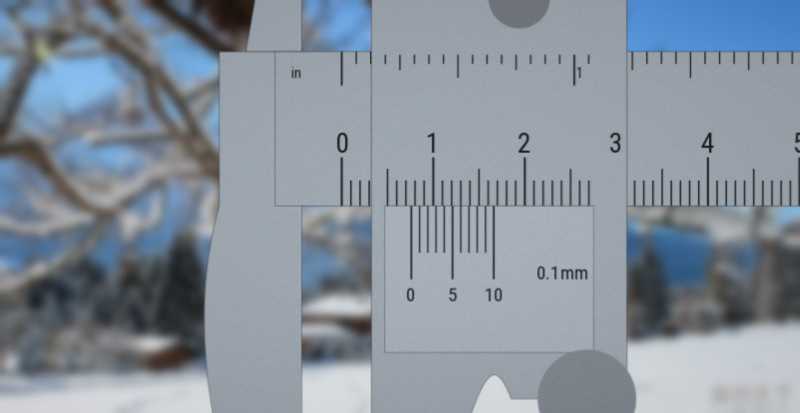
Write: **7.6** mm
